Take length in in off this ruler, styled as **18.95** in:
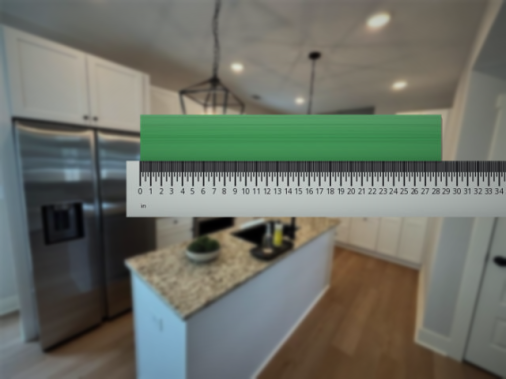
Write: **28.5** in
